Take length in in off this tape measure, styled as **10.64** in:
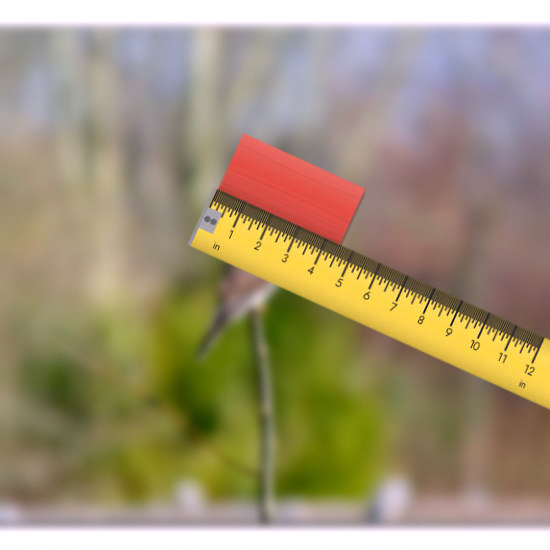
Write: **4.5** in
